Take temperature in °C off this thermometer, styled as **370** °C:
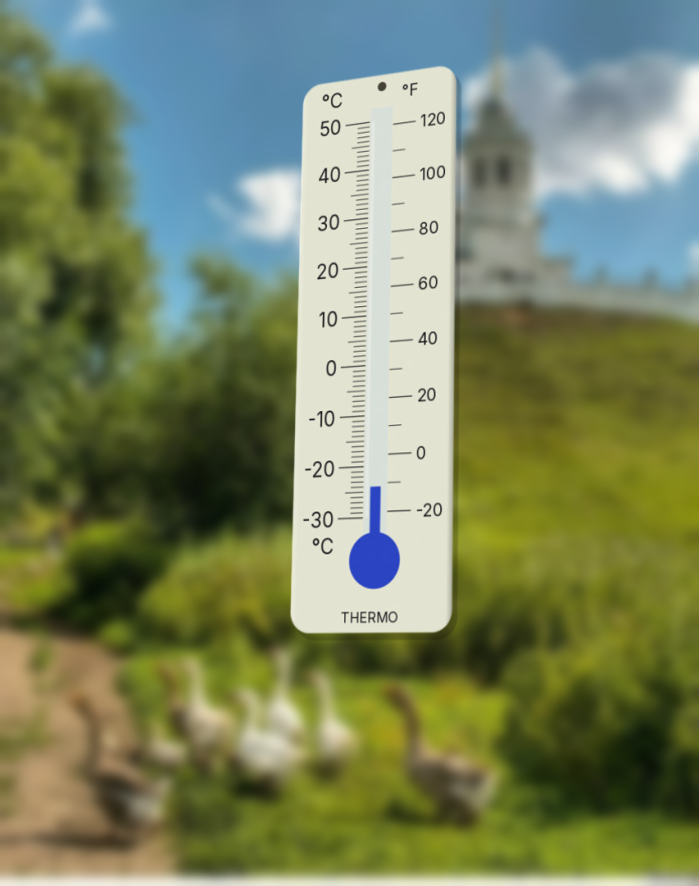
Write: **-24** °C
